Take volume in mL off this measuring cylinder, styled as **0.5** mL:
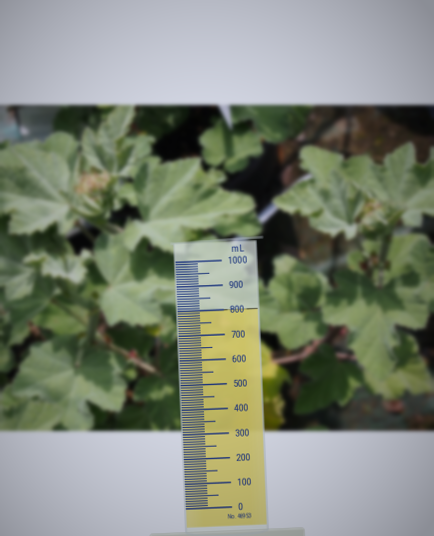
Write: **800** mL
